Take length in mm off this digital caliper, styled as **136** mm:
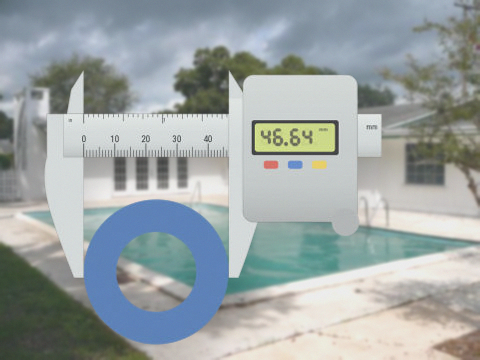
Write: **46.64** mm
